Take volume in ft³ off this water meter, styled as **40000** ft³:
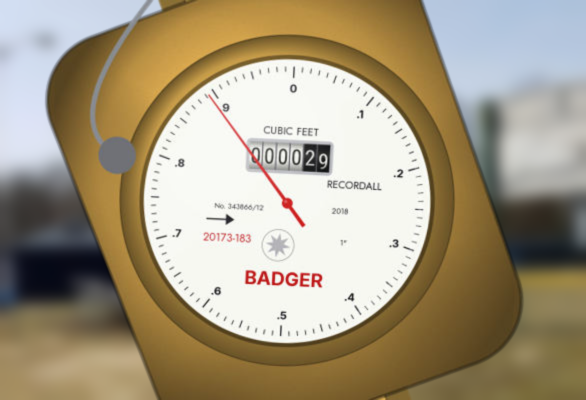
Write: **28.89** ft³
